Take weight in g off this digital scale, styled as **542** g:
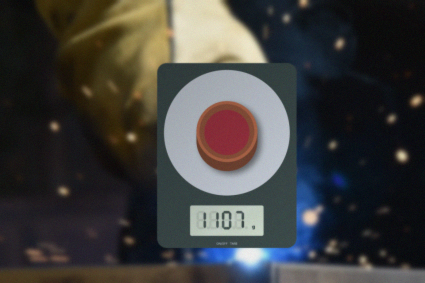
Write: **1107** g
